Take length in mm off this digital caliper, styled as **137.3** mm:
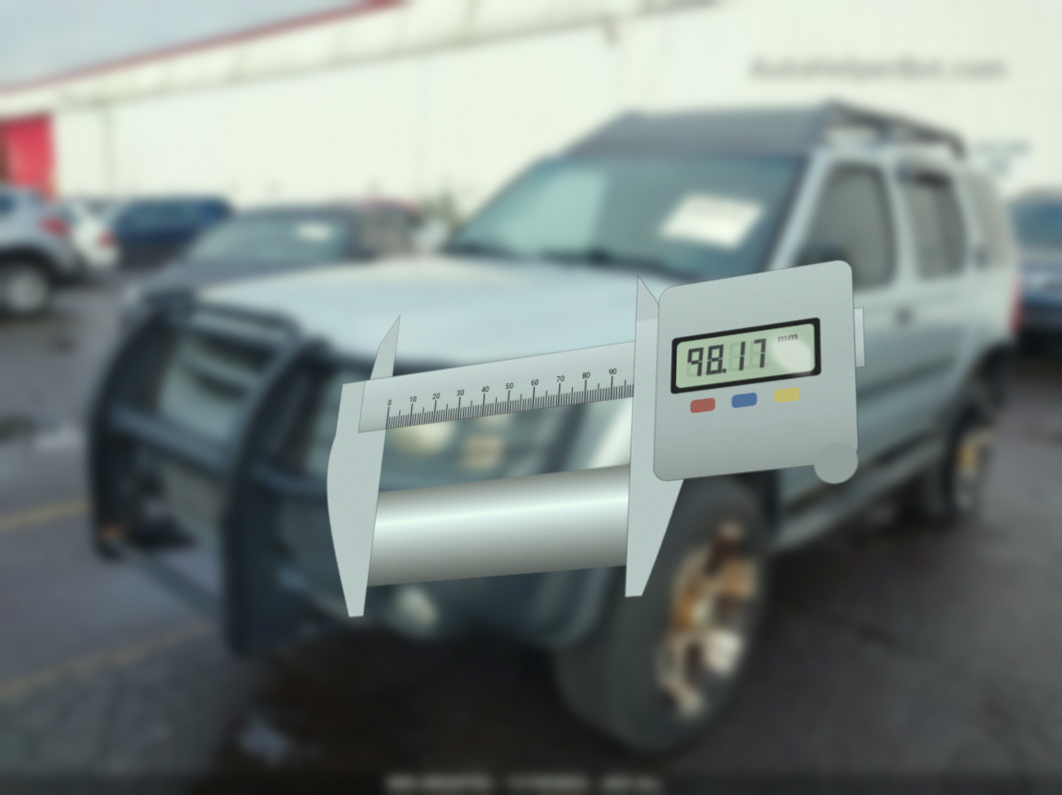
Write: **98.17** mm
